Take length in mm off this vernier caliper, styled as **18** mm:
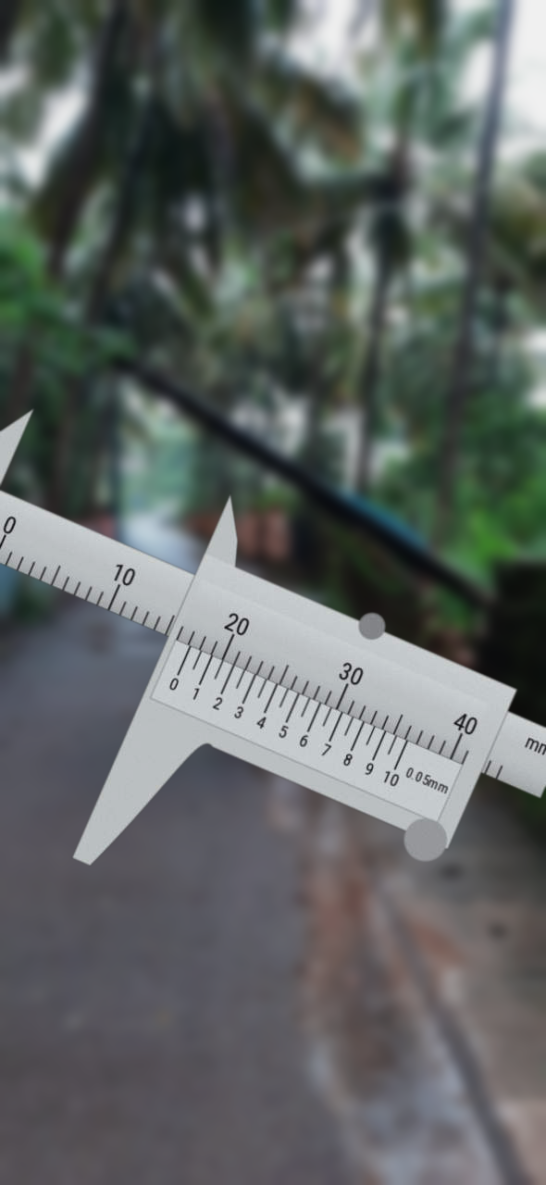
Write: **17.2** mm
